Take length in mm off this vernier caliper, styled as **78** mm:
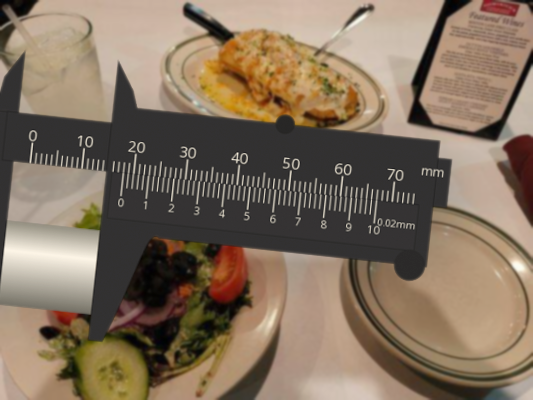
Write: **18.0** mm
